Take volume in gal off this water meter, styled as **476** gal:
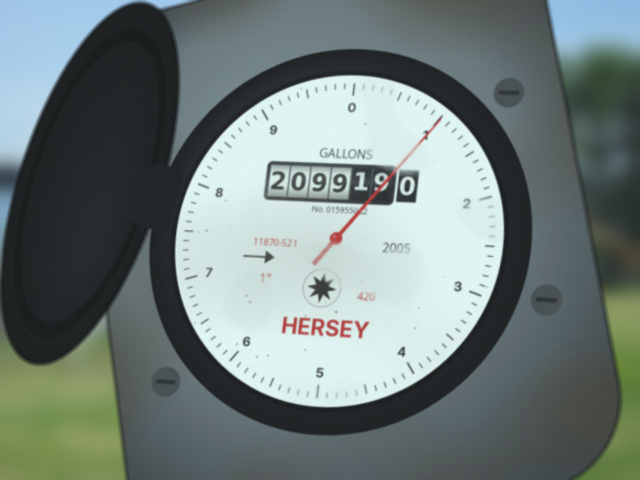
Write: **2099191.0** gal
